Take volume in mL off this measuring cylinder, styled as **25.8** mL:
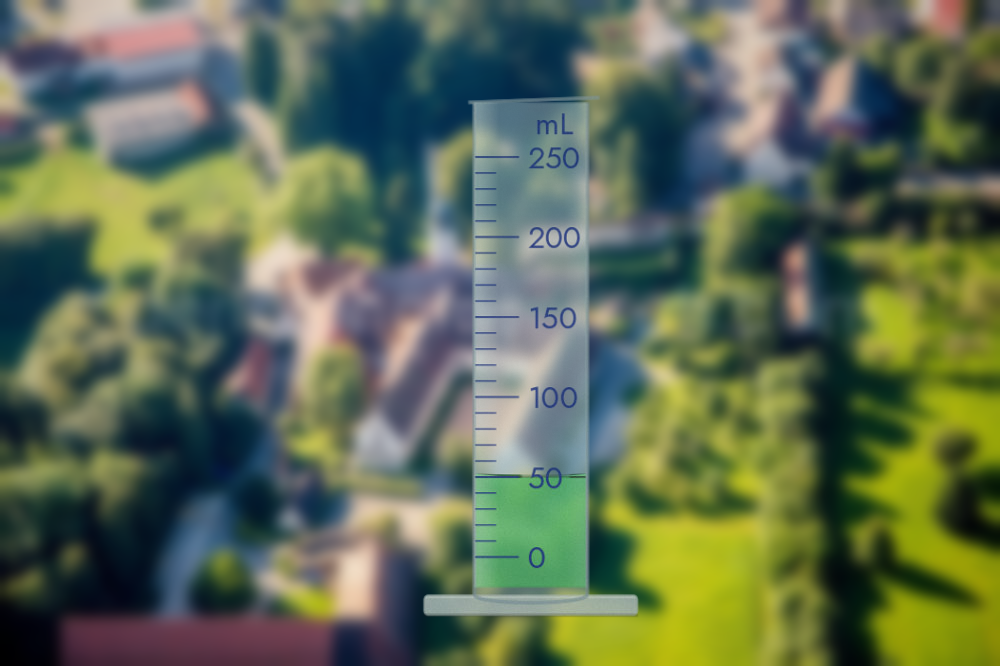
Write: **50** mL
